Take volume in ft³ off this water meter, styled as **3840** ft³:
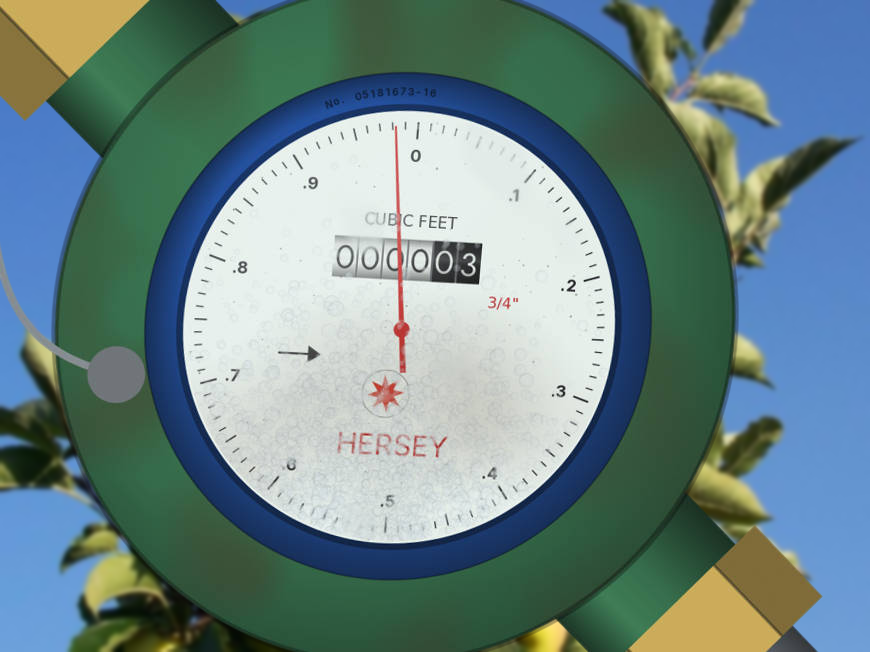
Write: **2.98** ft³
